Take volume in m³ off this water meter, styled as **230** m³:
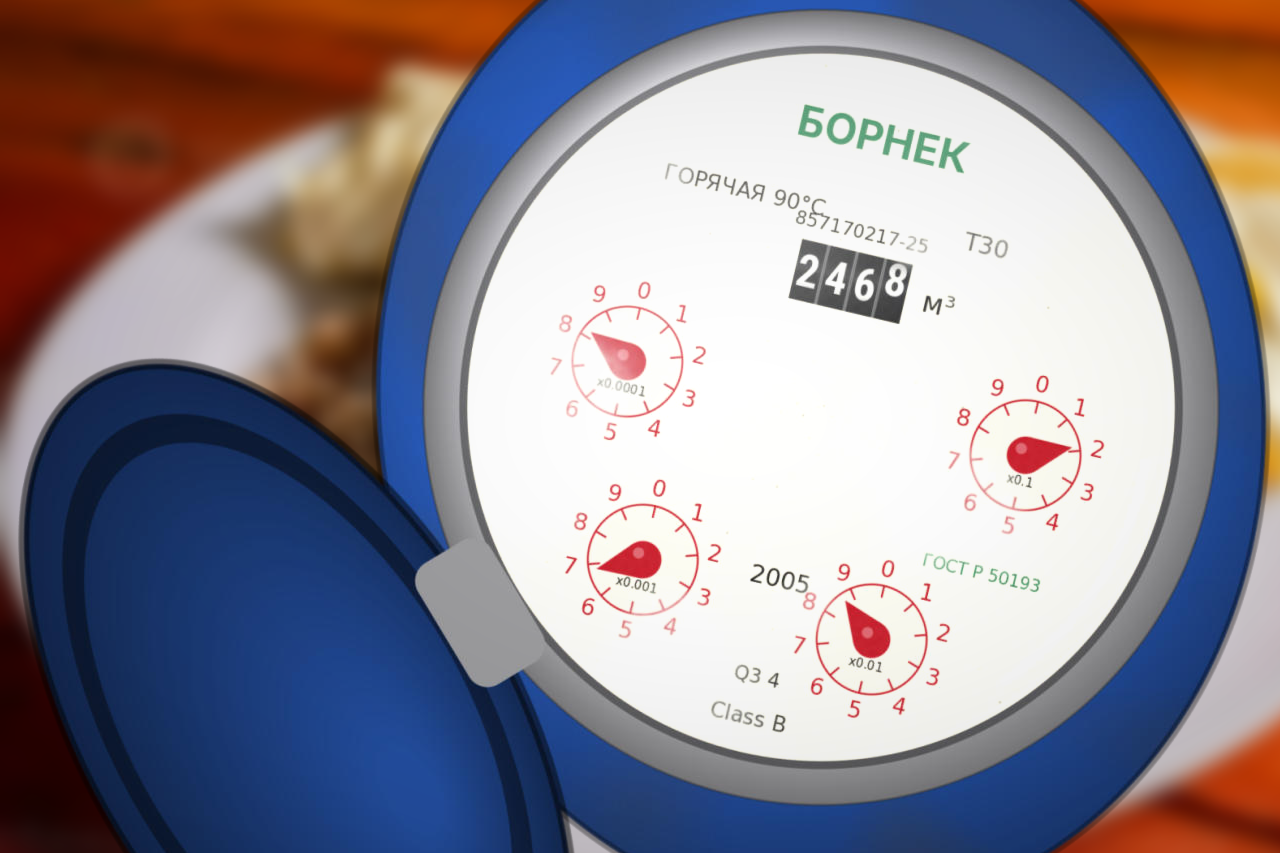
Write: **2468.1868** m³
